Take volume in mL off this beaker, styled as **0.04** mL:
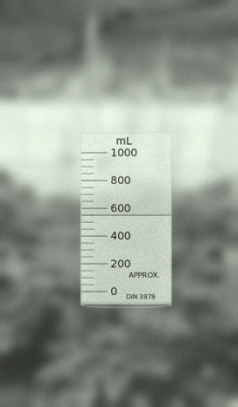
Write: **550** mL
